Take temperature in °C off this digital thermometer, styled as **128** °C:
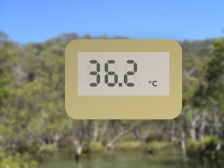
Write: **36.2** °C
